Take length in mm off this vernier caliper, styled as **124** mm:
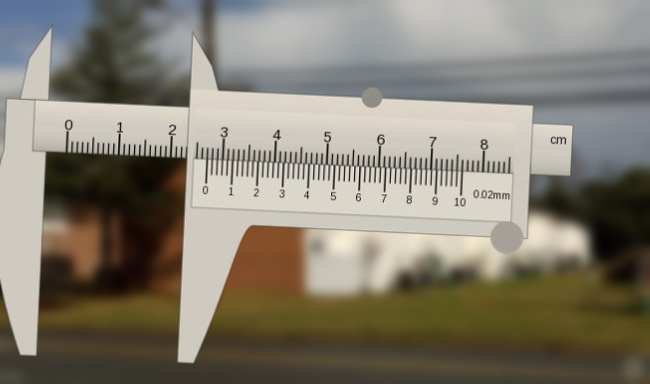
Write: **27.0** mm
